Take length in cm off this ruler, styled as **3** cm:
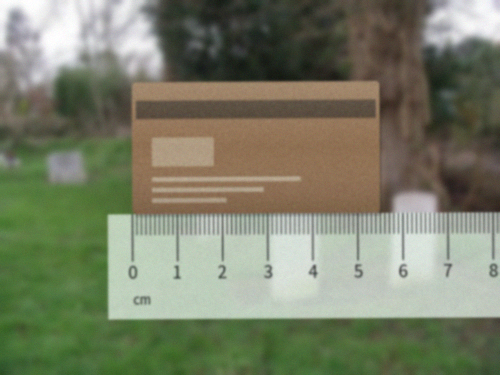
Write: **5.5** cm
